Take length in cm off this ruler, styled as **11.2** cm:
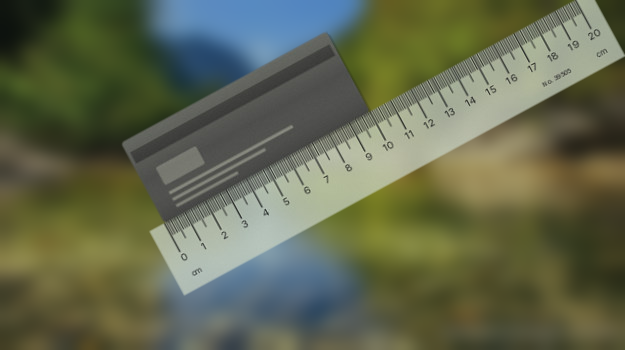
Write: **10** cm
